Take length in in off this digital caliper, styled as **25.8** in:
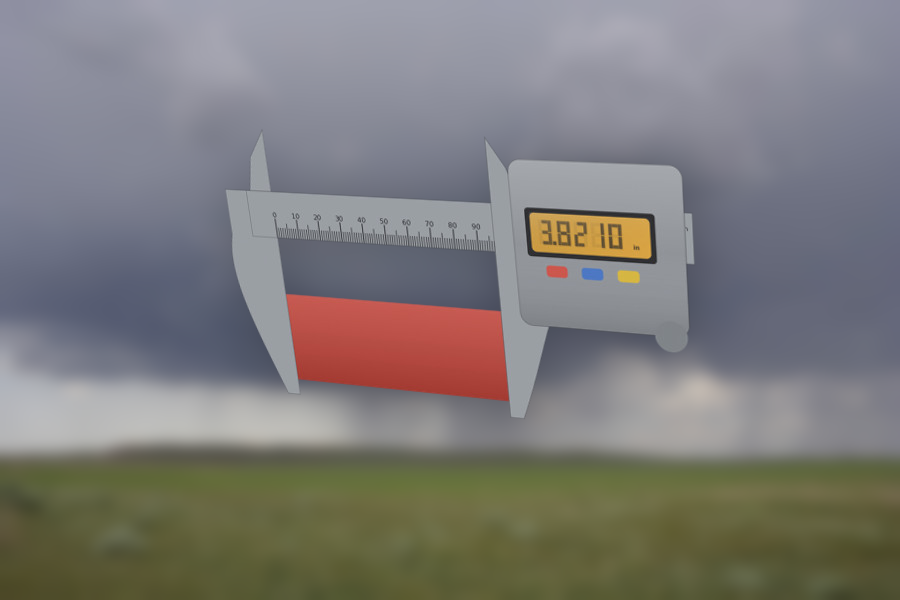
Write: **3.8210** in
